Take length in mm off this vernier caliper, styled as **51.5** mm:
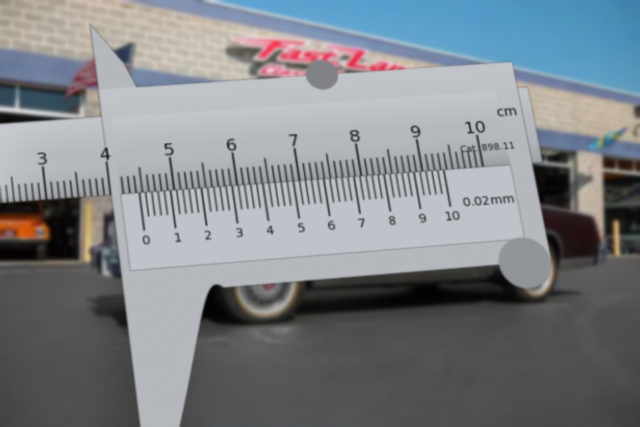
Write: **44.5** mm
